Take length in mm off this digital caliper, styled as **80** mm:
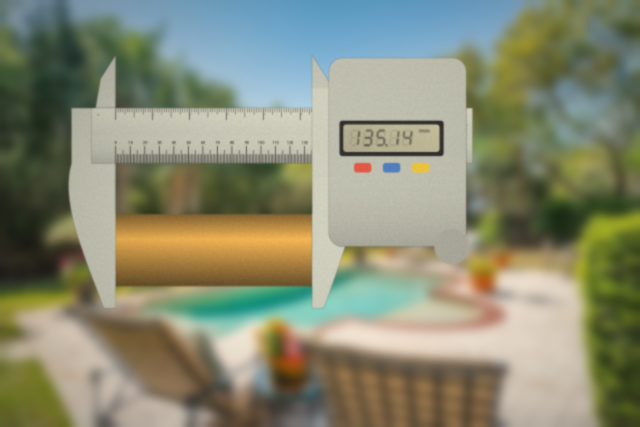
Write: **135.14** mm
